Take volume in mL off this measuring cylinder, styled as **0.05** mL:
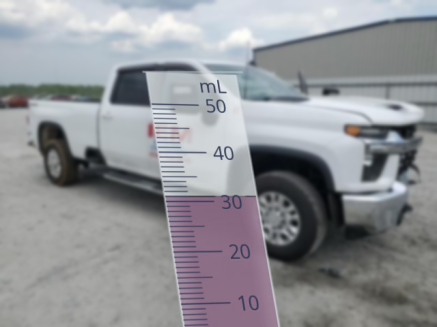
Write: **31** mL
